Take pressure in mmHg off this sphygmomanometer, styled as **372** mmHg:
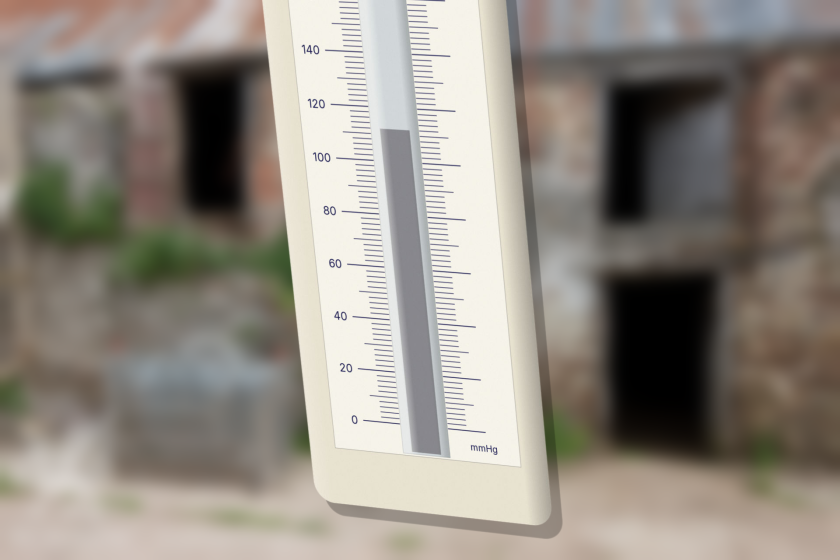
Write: **112** mmHg
